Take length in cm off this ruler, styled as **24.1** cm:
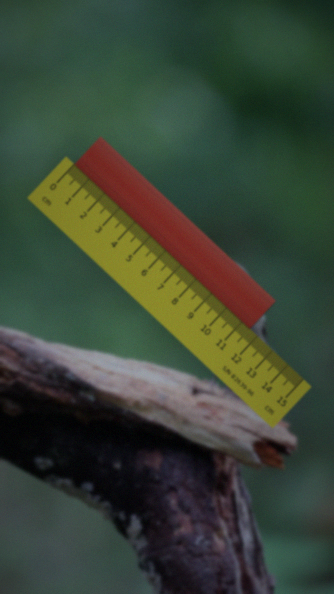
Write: **11.5** cm
